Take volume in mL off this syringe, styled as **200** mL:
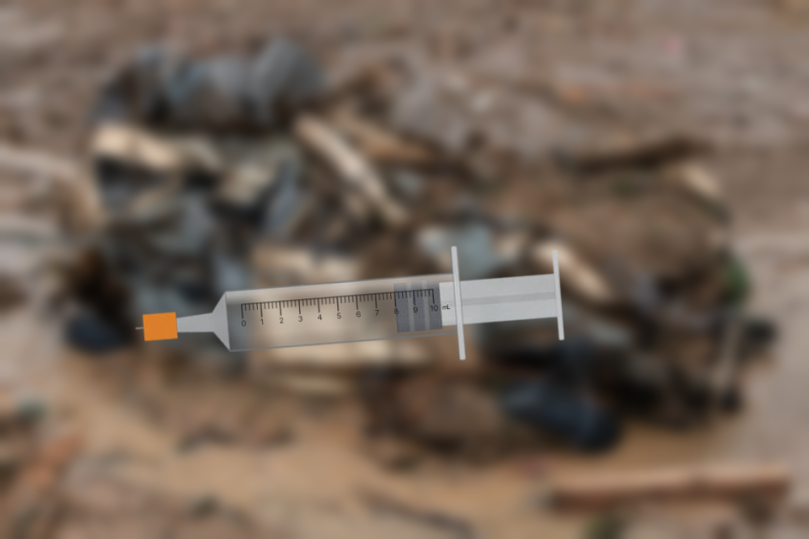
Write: **8** mL
